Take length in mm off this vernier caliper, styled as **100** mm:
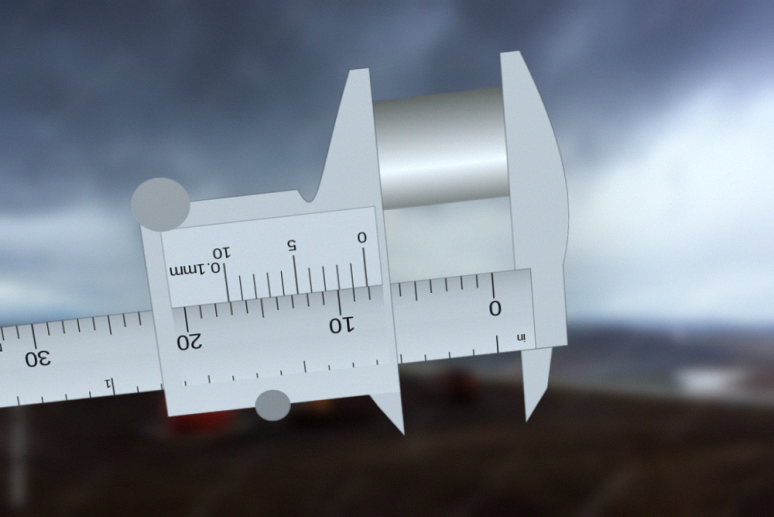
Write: **8.1** mm
